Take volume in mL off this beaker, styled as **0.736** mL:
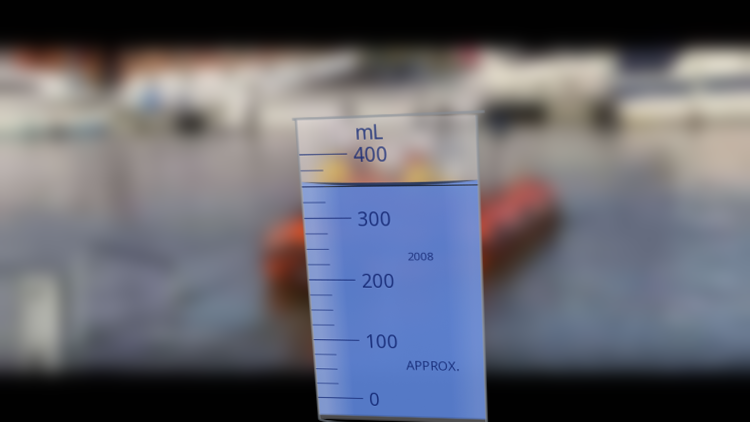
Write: **350** mL
